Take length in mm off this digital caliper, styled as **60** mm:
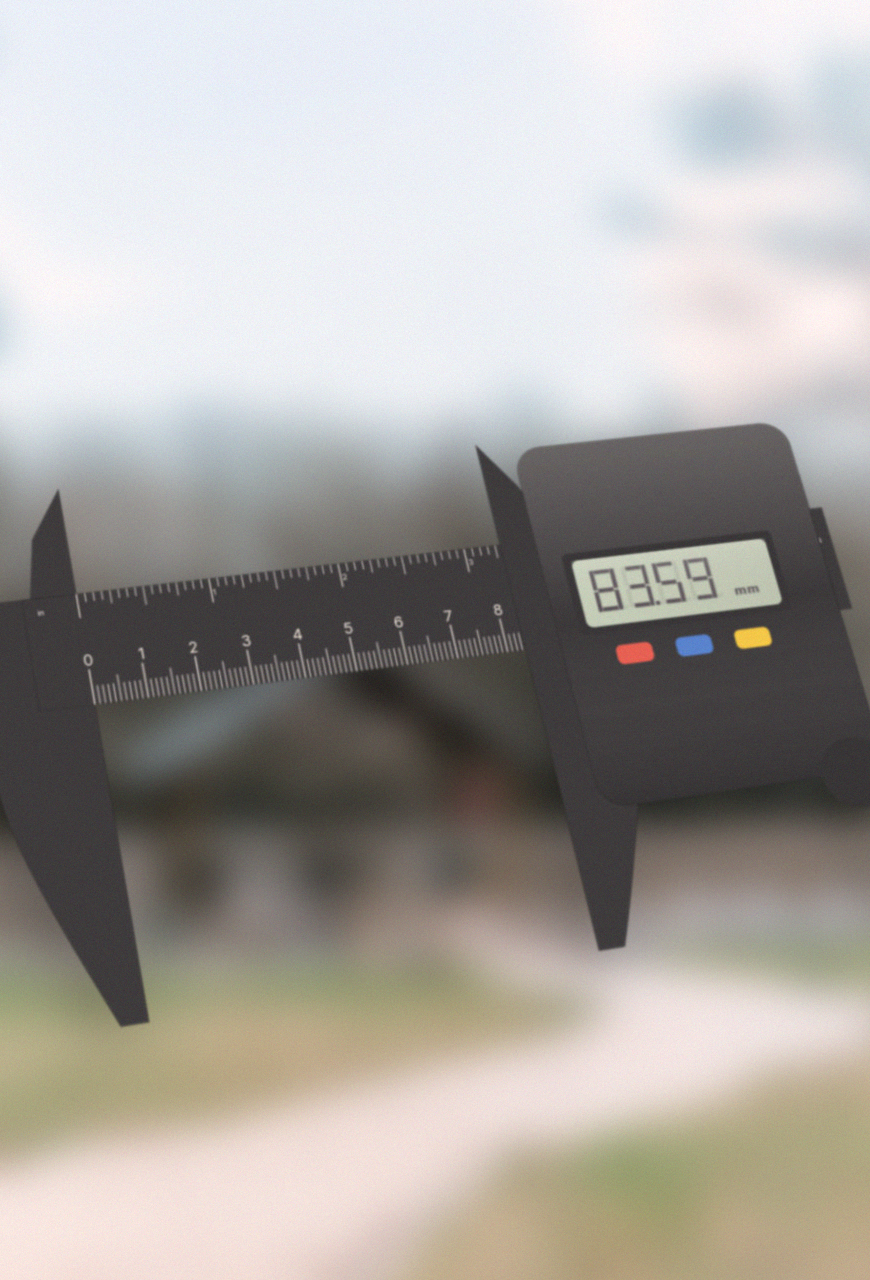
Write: **83.59** mm
